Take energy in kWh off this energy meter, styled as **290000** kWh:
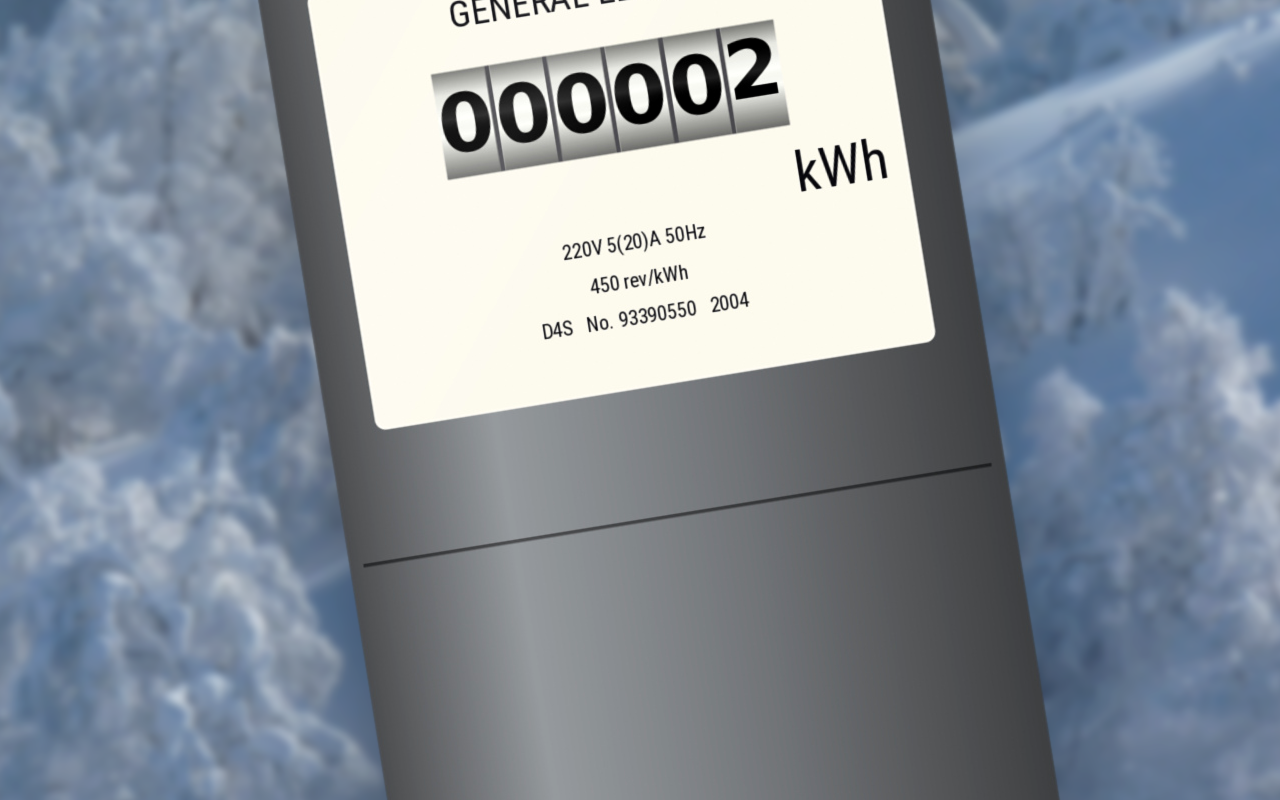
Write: **2** kWh
